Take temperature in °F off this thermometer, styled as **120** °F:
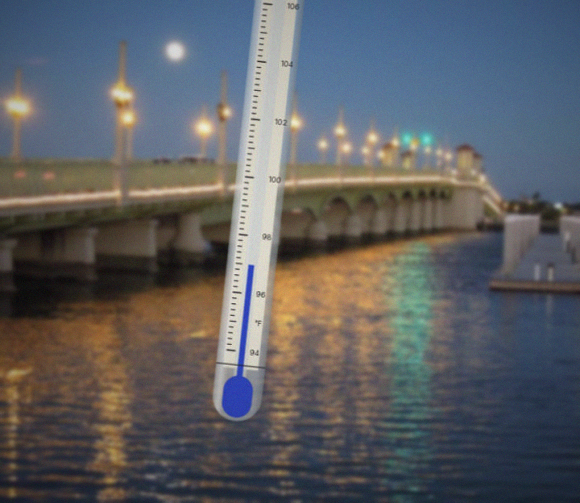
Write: **97** °F
